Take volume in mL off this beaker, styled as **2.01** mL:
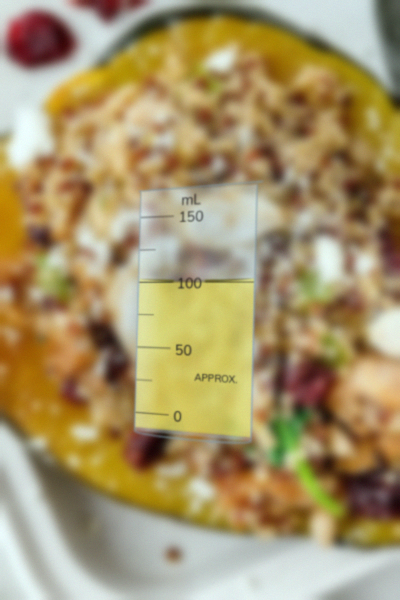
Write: **100** mL
